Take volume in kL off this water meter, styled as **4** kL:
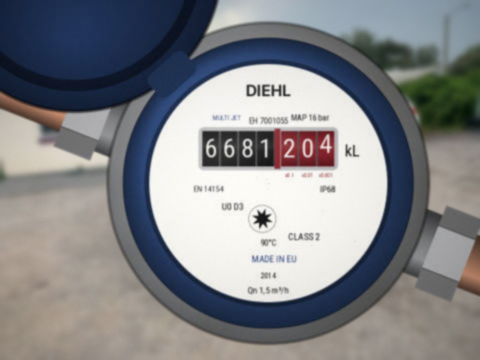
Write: **6681.204** kL
